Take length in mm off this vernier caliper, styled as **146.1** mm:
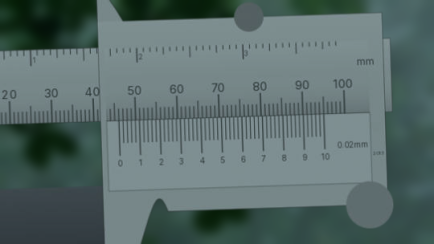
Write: **46.0** mm
